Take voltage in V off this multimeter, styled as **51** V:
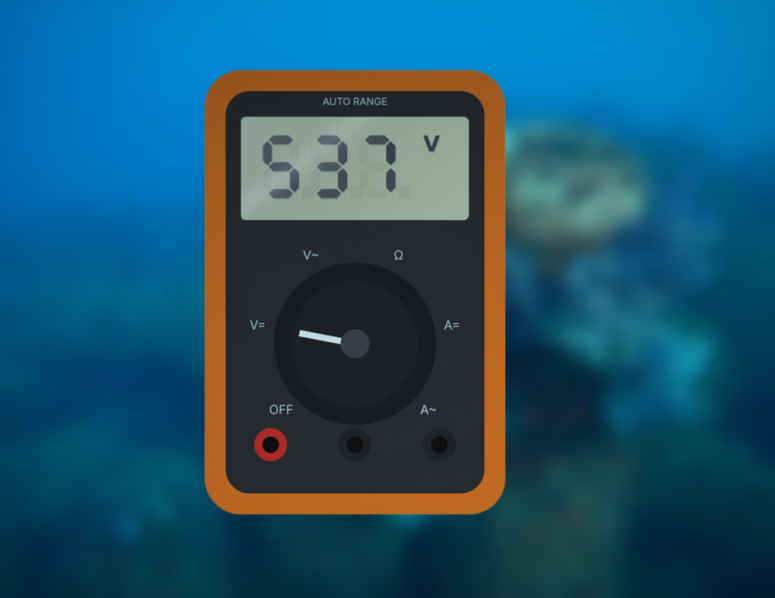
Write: **537** V
